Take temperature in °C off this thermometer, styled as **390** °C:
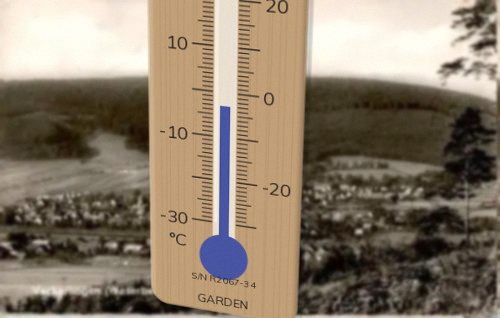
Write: **-3** °C
